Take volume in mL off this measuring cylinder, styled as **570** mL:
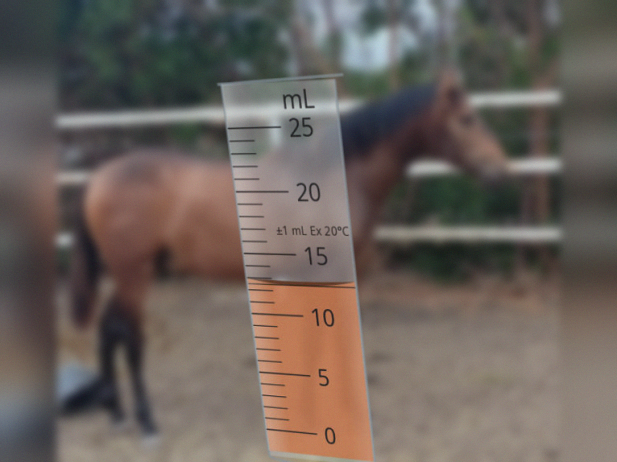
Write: **12.5** mL
